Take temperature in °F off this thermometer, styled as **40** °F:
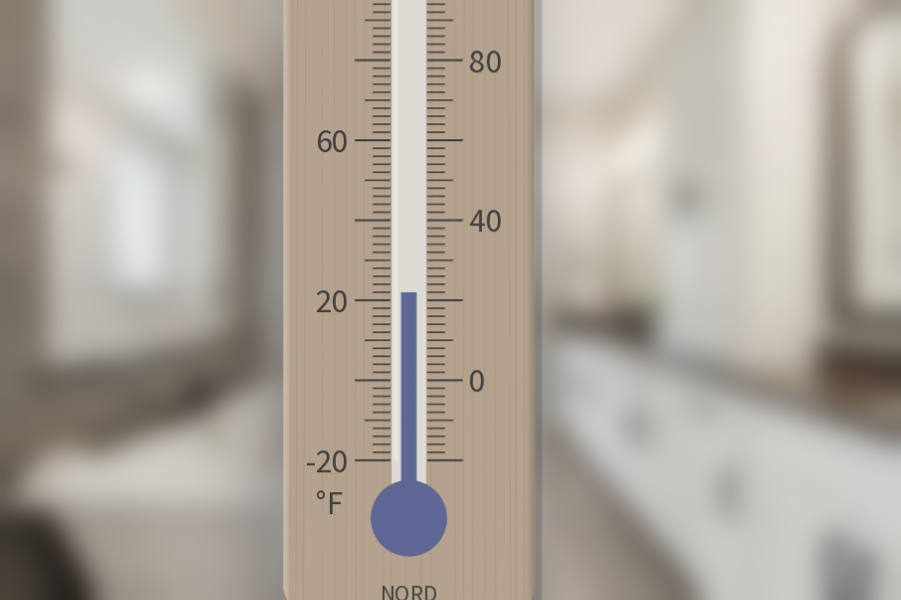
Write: **22** °F
